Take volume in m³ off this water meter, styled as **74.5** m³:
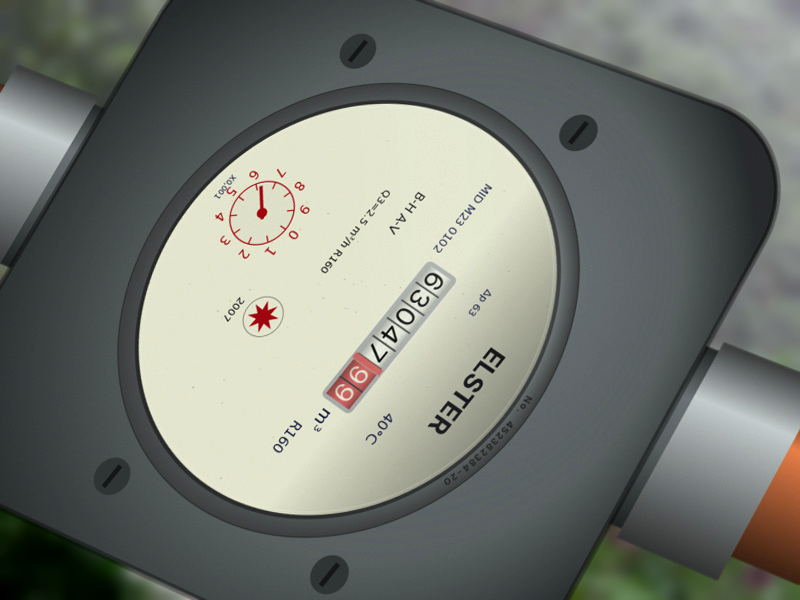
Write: **63047.996** m³
